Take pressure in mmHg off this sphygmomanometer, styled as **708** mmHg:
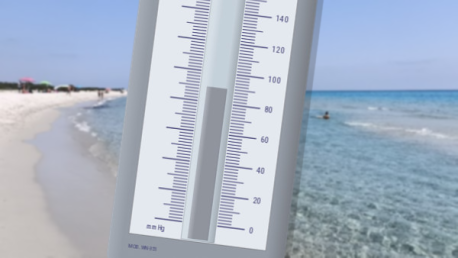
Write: **90** mmHg
